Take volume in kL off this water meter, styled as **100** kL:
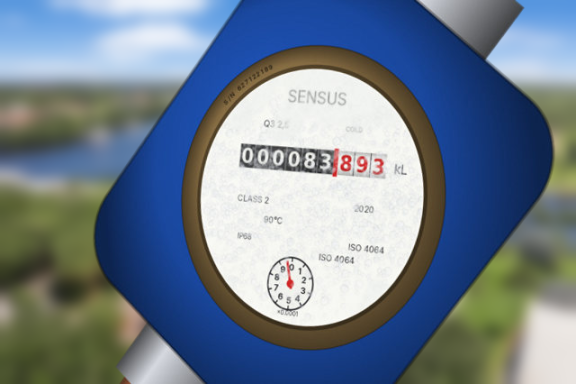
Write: **83.8929** kL
